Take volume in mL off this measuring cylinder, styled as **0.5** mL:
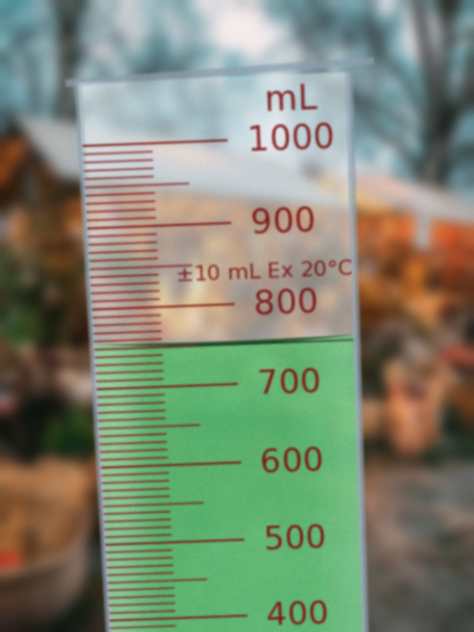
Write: **750** mL
